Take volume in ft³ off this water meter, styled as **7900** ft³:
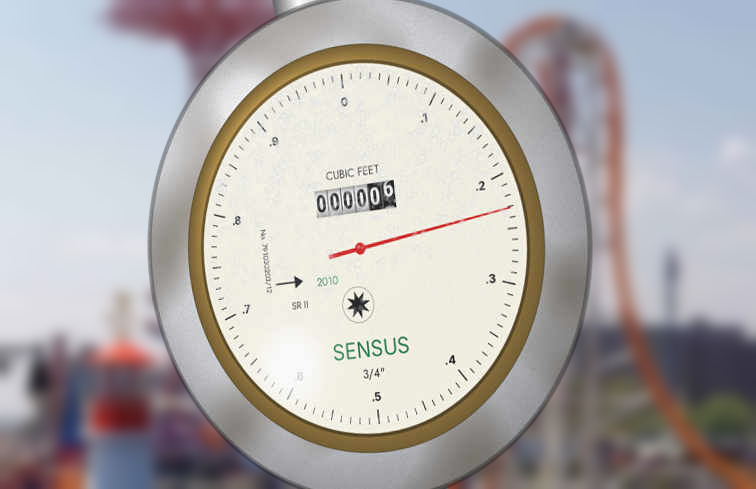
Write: **6.23** ft³
